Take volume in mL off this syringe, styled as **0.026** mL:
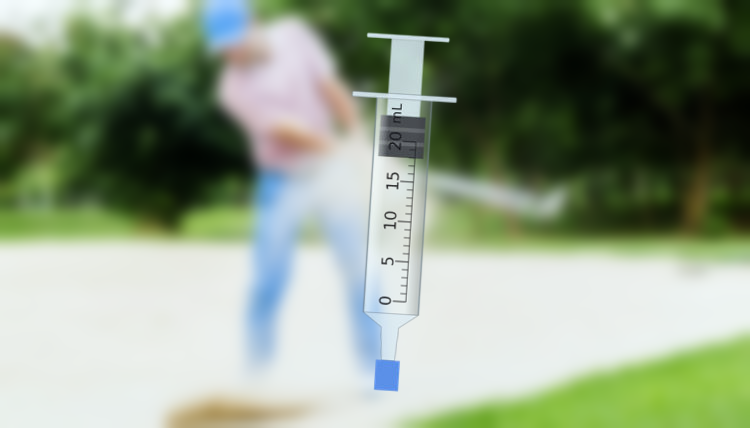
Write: **18** mL
